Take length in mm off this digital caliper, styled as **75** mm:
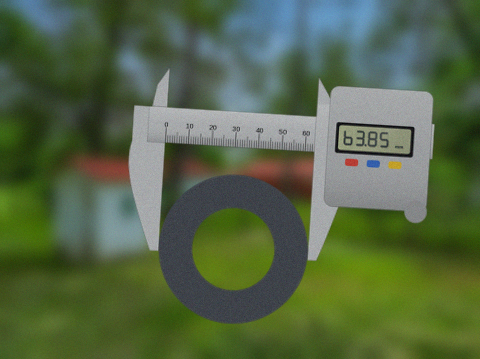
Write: **63.85** mm
